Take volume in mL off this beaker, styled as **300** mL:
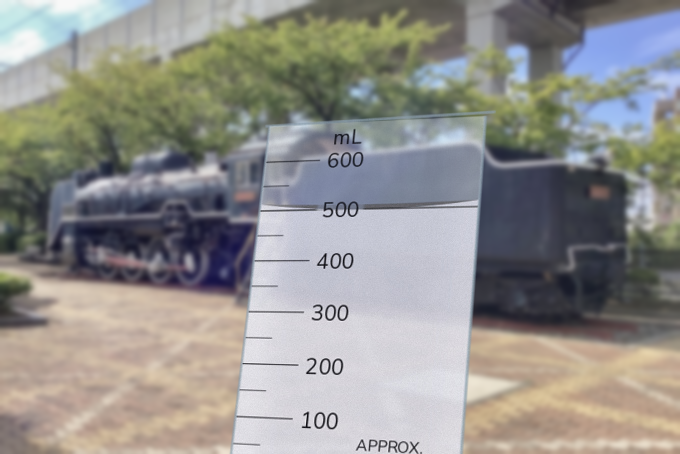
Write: **500** mL
